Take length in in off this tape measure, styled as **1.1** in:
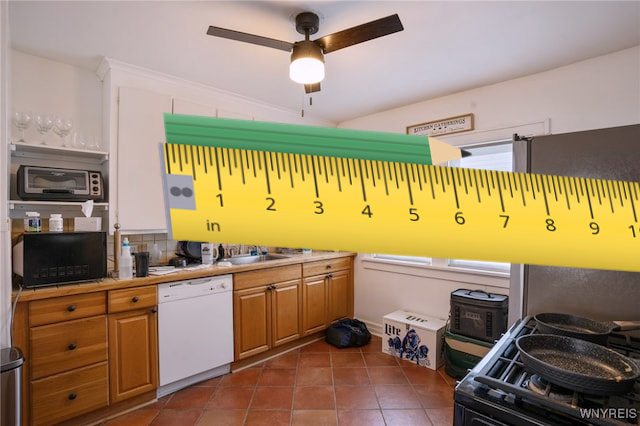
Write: **6.5** in
